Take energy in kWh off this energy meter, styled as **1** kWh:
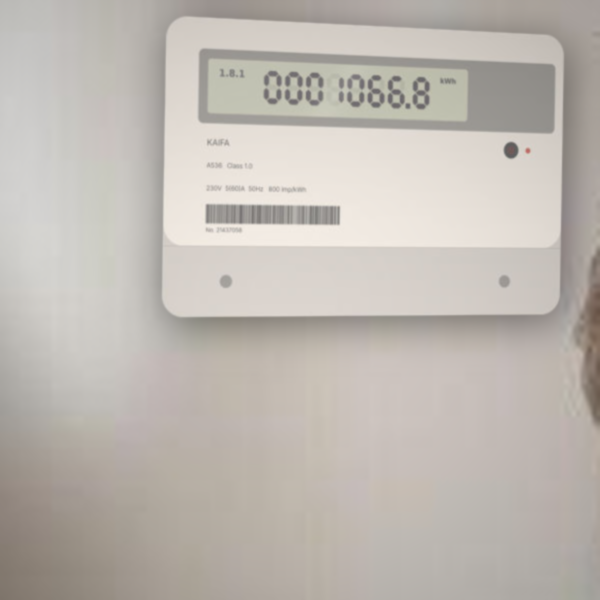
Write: **1066.8** kWh
